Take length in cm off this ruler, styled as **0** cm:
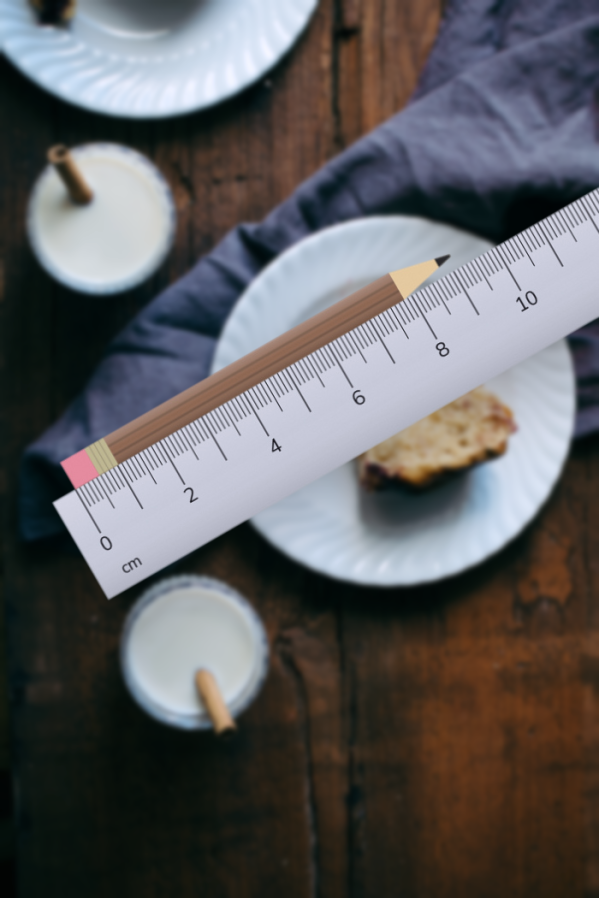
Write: **9.1** cm
